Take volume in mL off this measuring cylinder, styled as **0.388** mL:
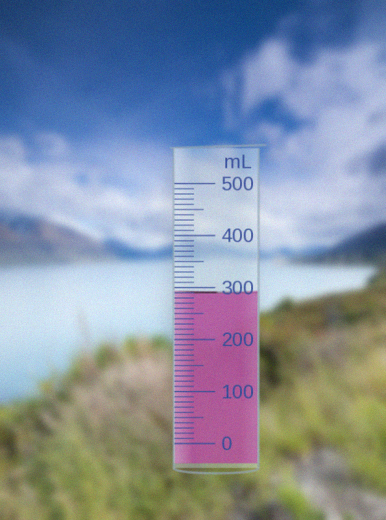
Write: **290** mL
